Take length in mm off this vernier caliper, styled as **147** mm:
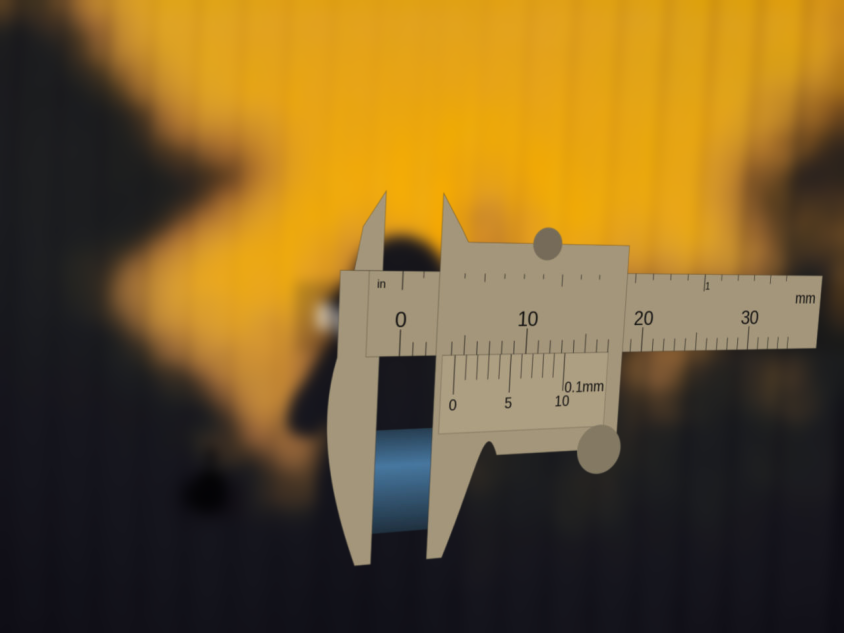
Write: **4.3** mm
